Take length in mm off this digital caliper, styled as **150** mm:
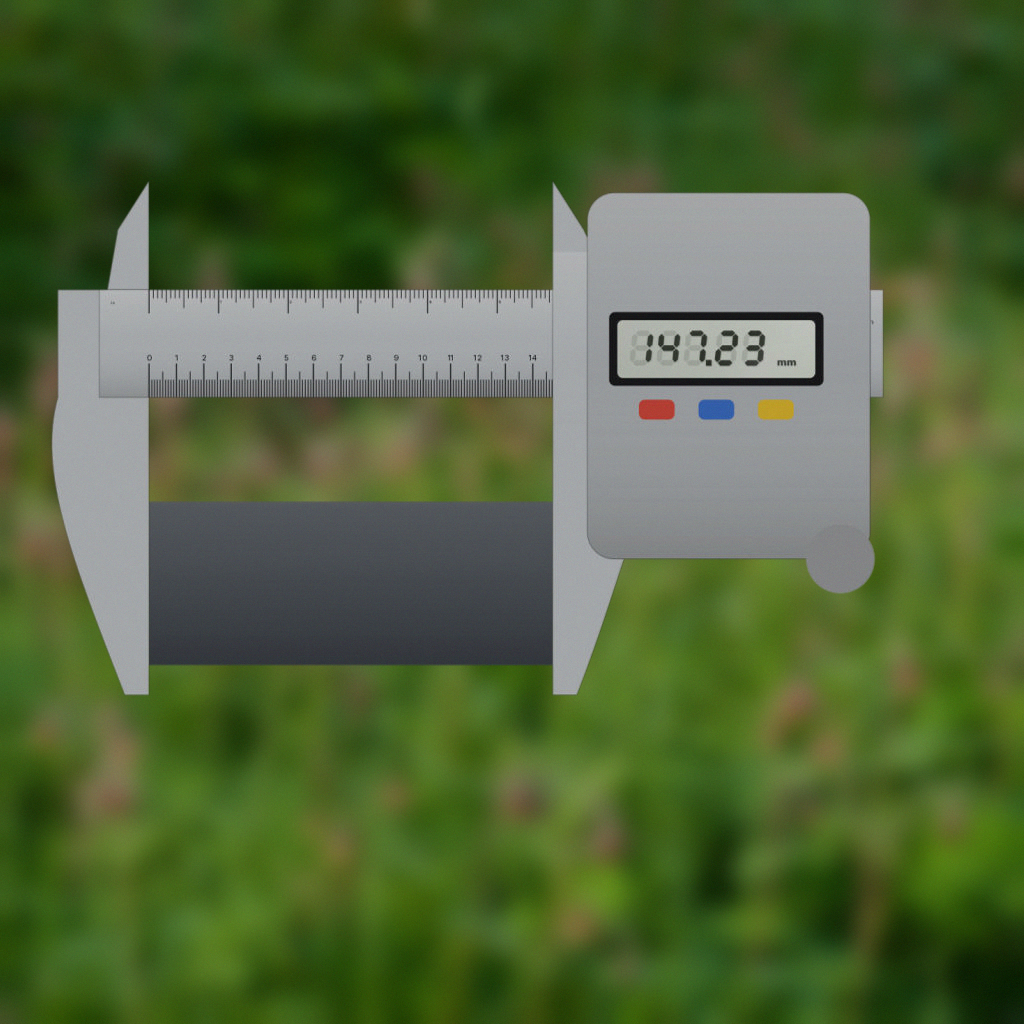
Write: **147.23** mm
